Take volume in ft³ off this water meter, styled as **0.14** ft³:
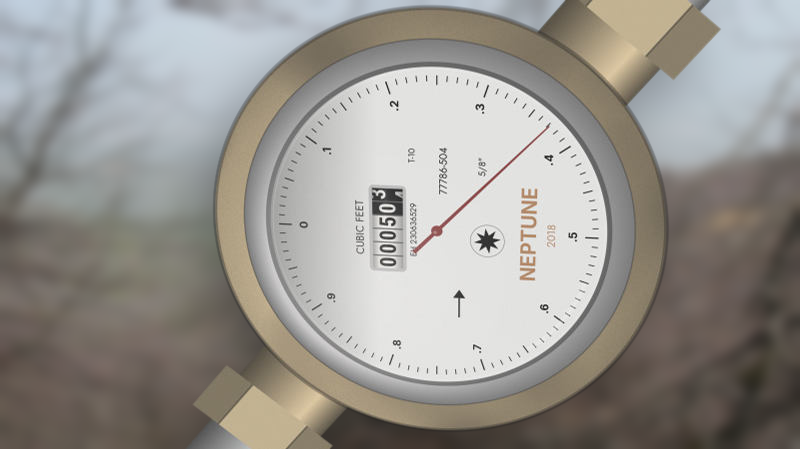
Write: **503.37** ft³
